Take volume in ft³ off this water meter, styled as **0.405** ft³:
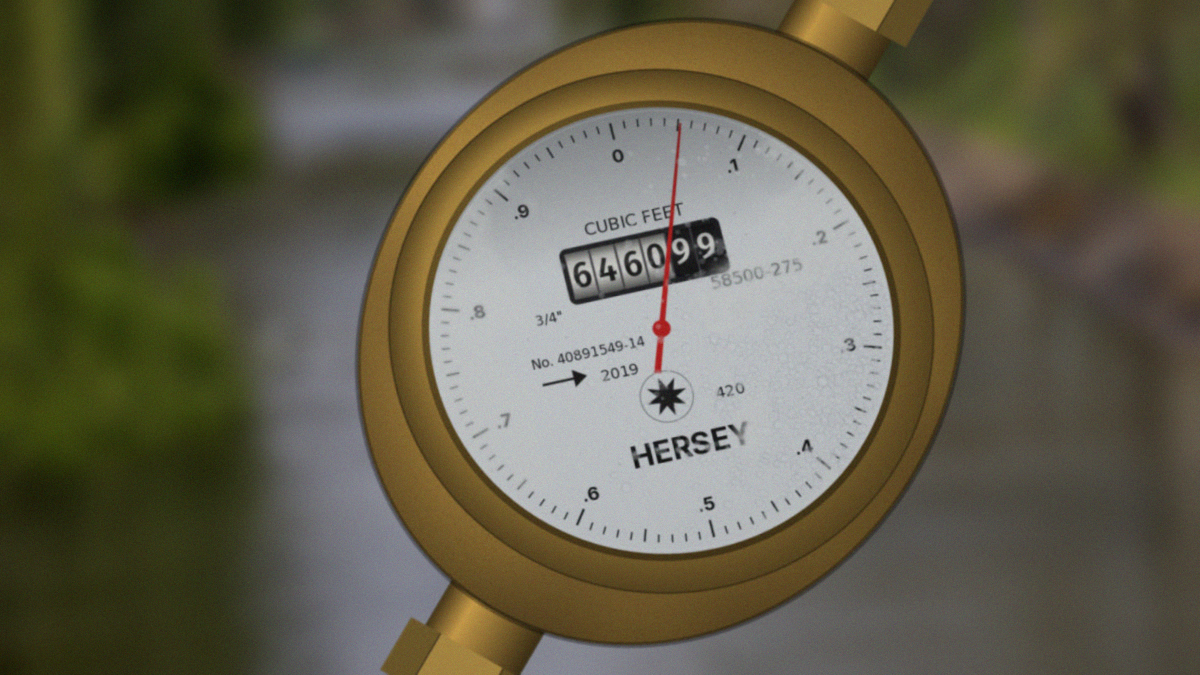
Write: **646099.05** ft³
